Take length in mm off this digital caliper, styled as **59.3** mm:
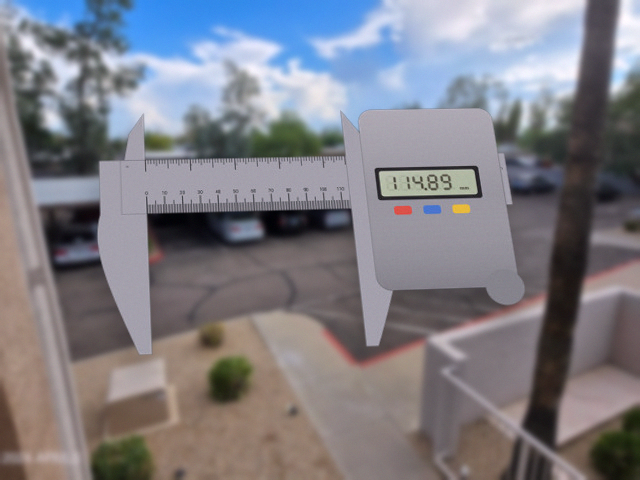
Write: **114.89** mm
